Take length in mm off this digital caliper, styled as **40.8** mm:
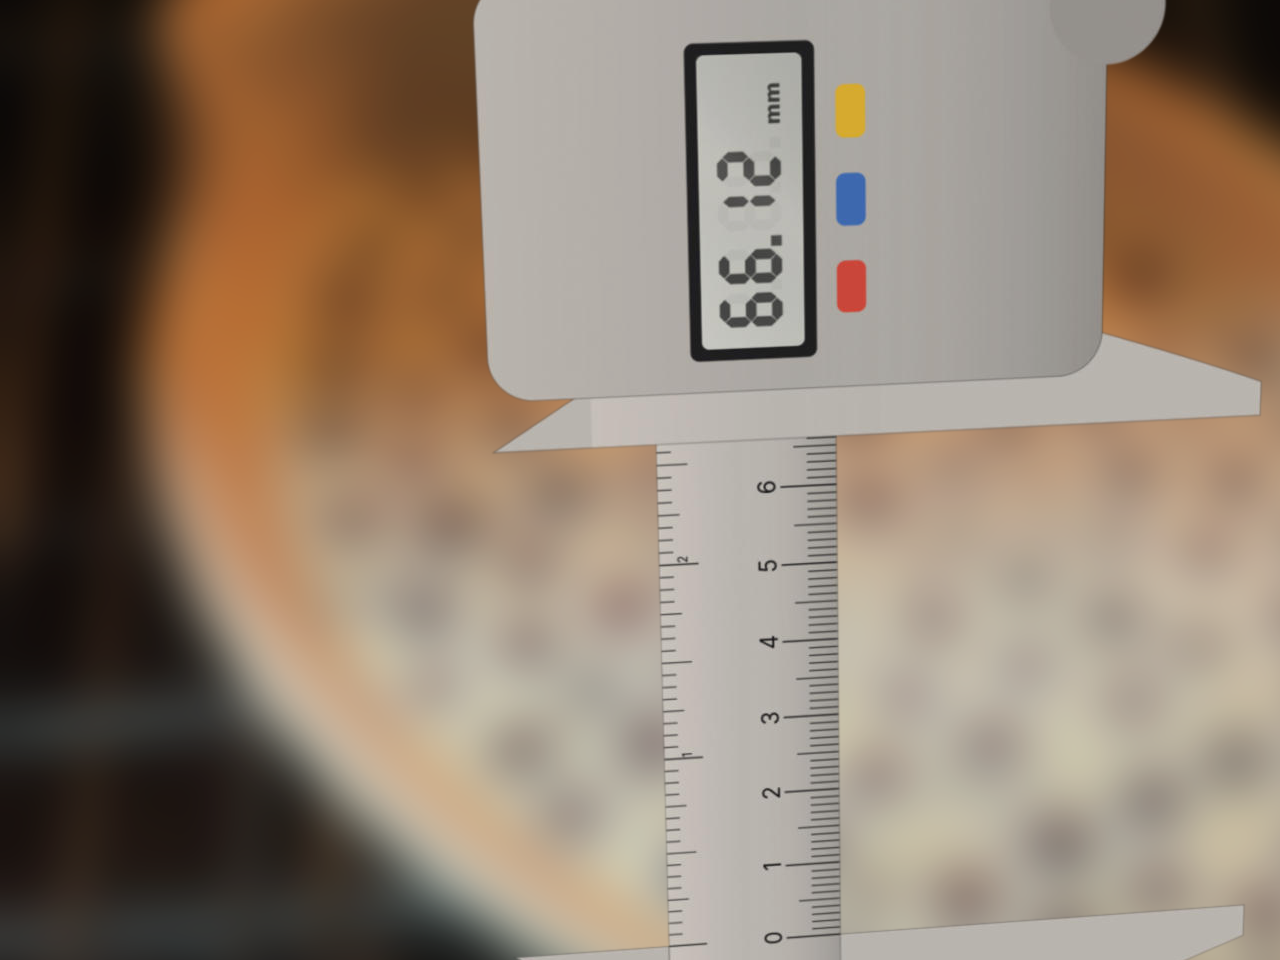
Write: **66.12** mm
